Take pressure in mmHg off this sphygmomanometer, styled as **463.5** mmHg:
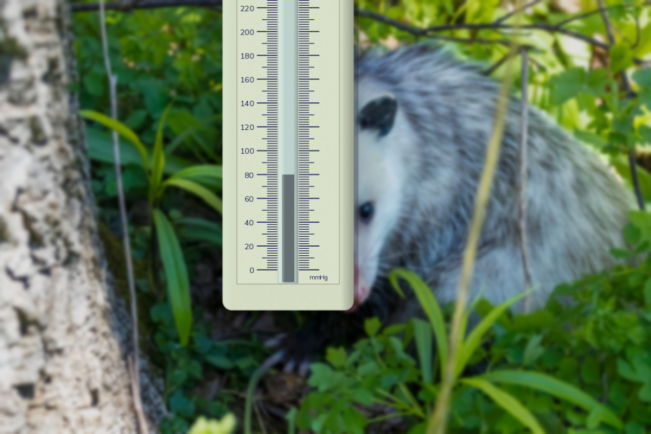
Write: **80** mmHg
